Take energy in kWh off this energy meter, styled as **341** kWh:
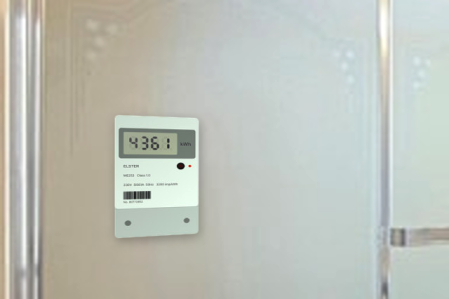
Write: **4361** kWh
